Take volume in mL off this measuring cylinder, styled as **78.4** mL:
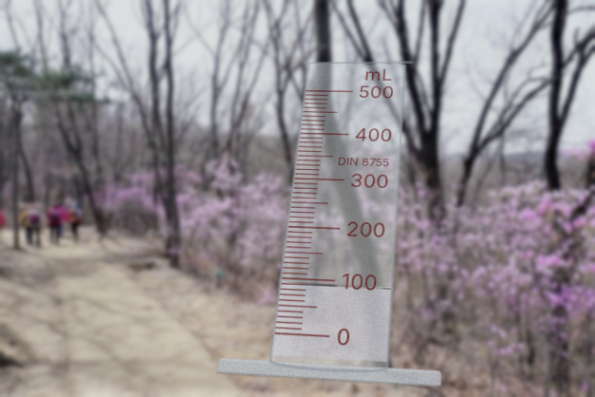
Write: **90** mL
